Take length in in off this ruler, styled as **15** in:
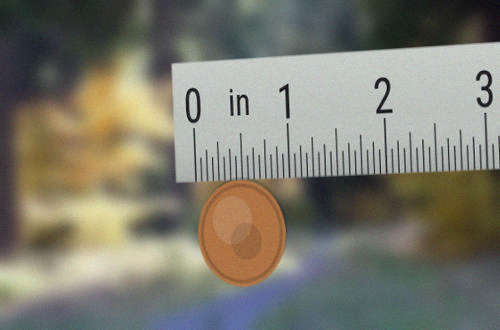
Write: **0.9375** in
